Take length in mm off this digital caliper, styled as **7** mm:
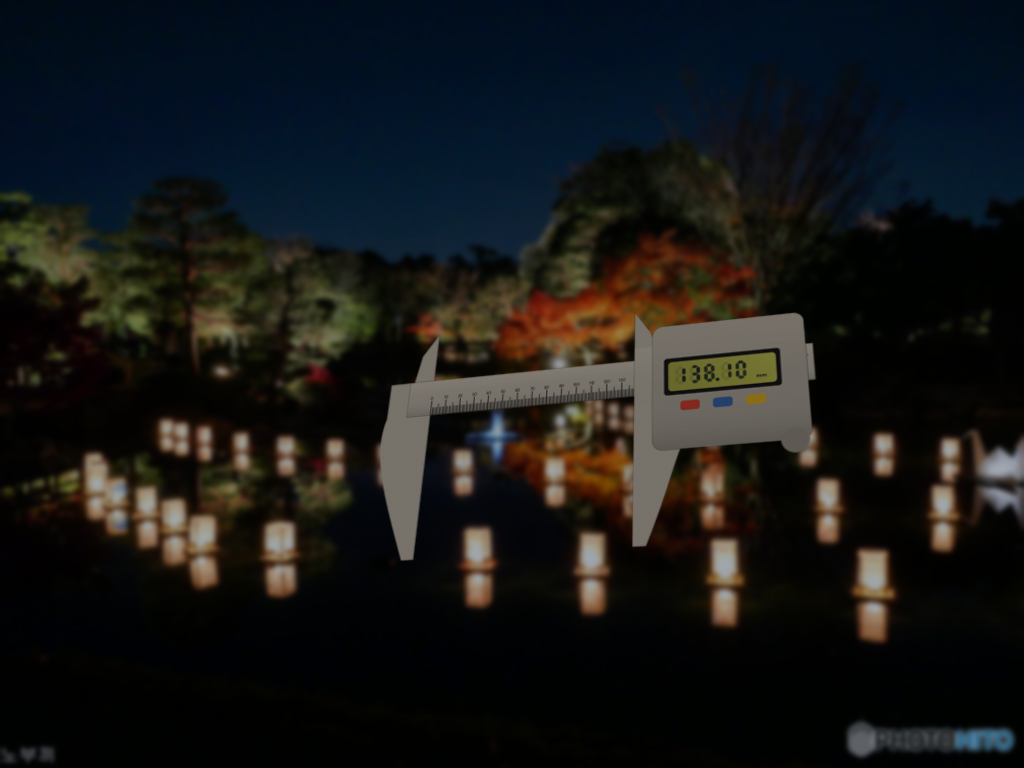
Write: **138.10** mm
